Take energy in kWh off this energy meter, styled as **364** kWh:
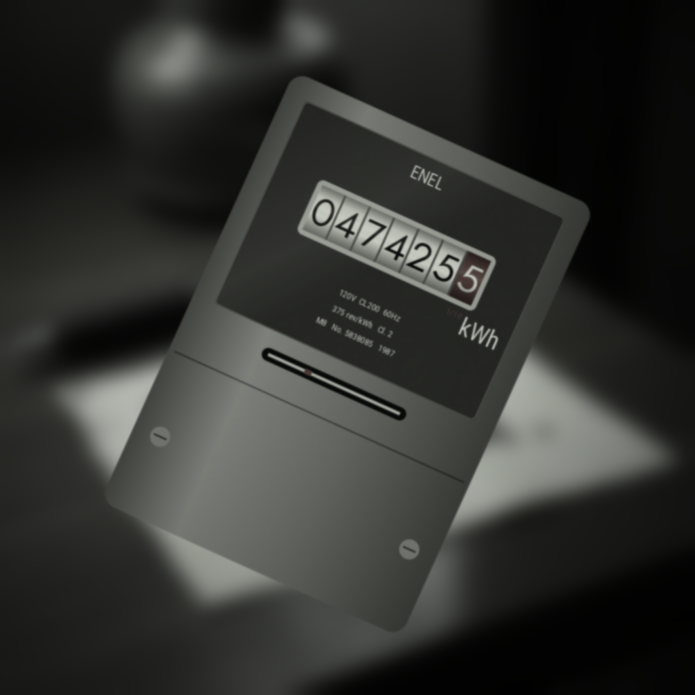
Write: **47425.5** kWh
